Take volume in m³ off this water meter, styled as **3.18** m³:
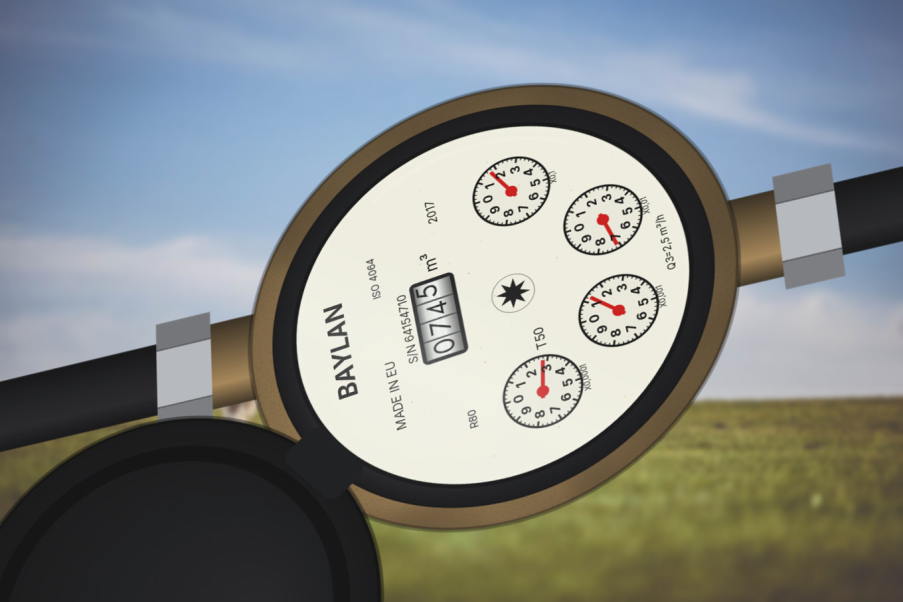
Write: **745.1712** m³
